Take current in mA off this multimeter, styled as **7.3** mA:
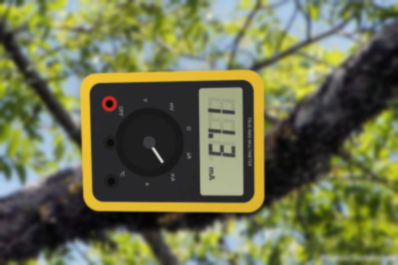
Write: **11.3** mA
